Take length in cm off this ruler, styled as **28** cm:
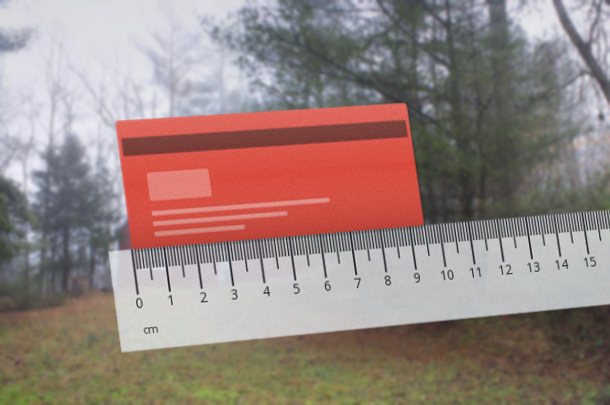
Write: **9.5** cm
